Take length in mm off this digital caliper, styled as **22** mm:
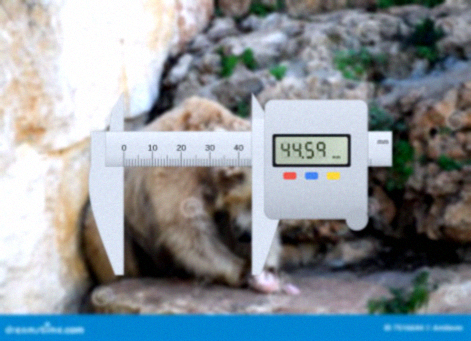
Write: **44.59** mm
